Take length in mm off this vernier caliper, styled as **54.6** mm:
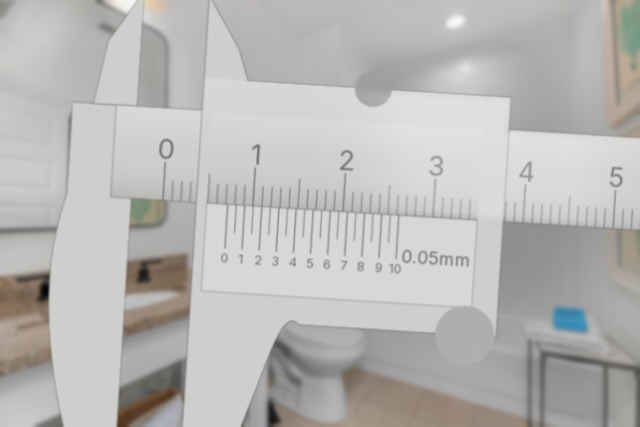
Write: **7.2** mm
